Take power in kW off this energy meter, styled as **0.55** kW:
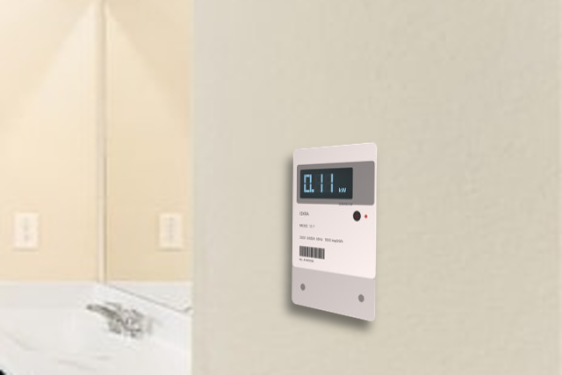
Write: **0.11** kW
